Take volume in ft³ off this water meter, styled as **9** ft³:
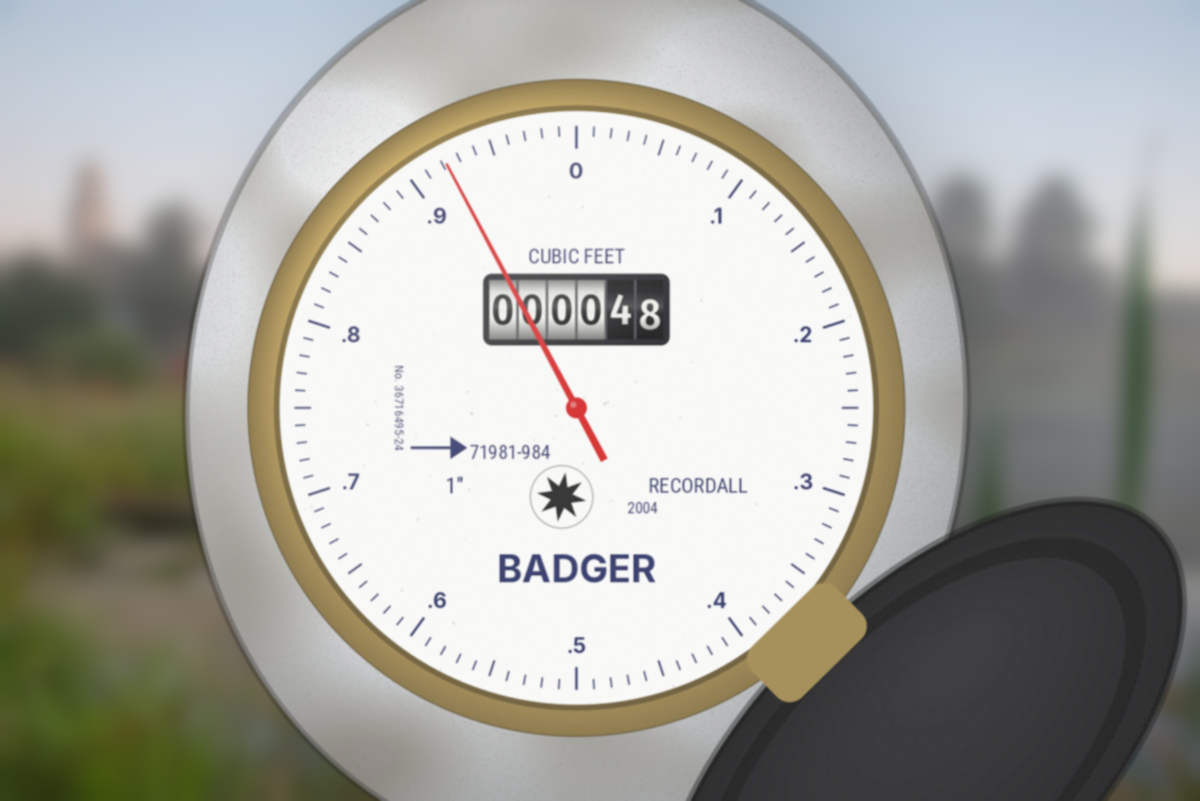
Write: **47.92** ft³
